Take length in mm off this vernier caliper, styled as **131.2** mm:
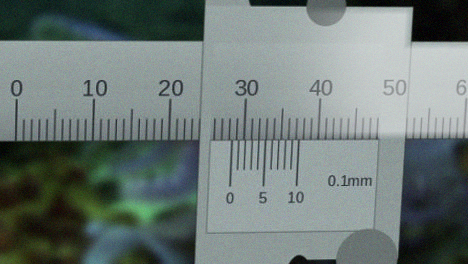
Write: **28.4** mm
